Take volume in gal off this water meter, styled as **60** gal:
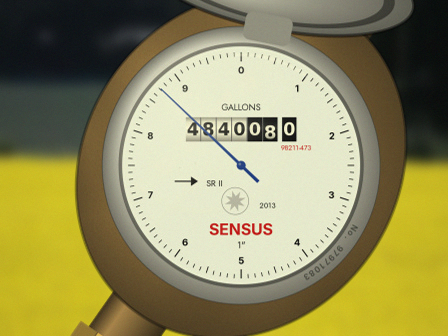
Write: **4840078.7** gal
